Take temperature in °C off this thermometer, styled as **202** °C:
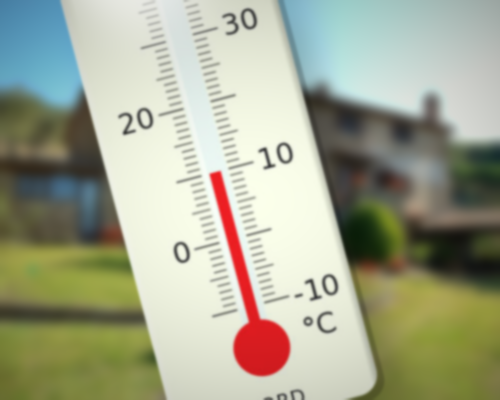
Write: **10** °C
